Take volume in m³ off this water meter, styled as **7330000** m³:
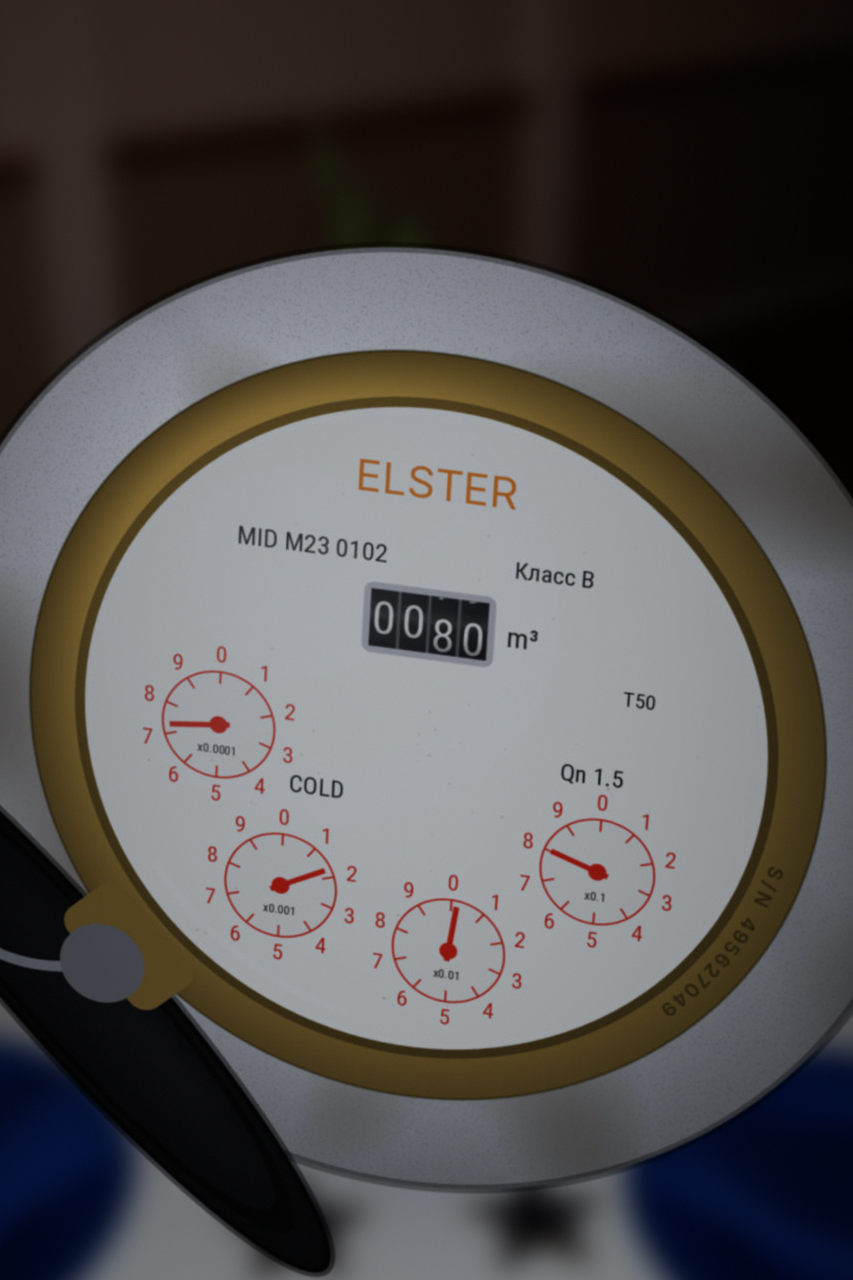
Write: **79.8017** m³
